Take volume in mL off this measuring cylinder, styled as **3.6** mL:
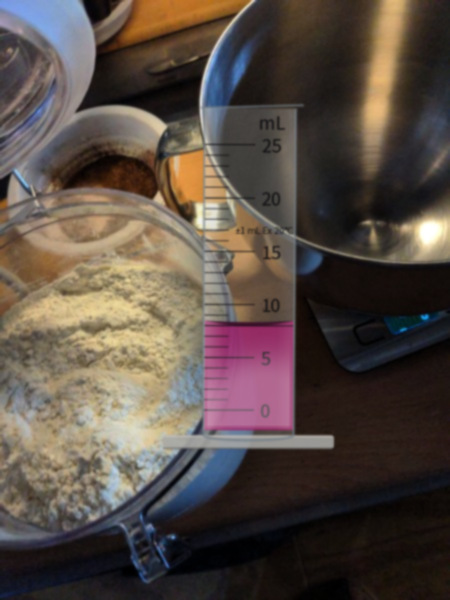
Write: **8** mL
